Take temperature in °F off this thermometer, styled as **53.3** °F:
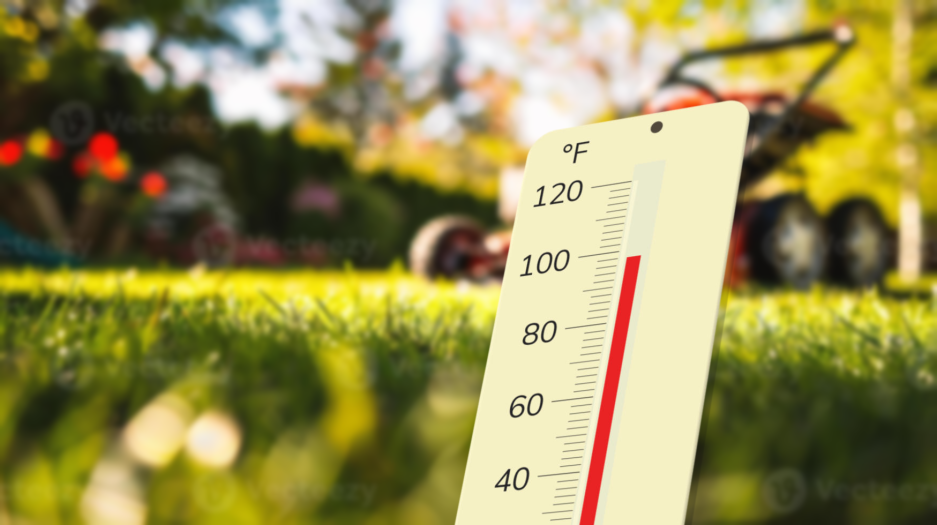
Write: **98** °F
